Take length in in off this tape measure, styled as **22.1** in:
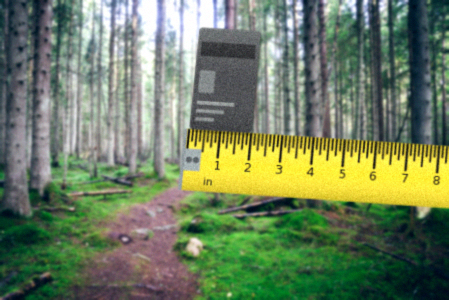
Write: **2** in
